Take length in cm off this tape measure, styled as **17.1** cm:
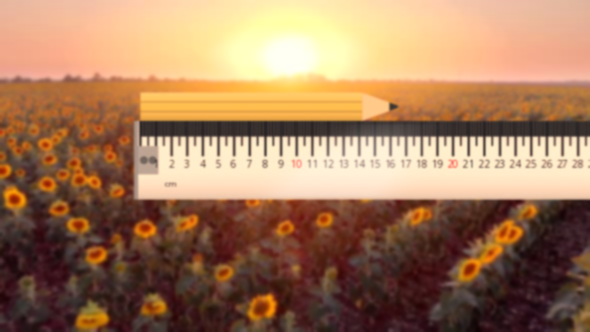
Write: **16.5** cm
